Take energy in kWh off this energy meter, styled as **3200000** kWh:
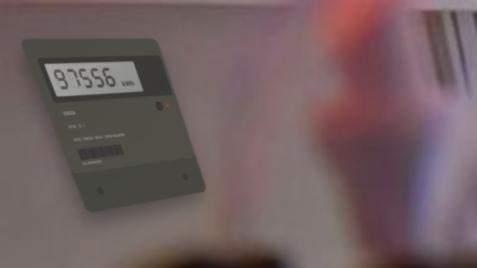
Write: **97556** kWh
